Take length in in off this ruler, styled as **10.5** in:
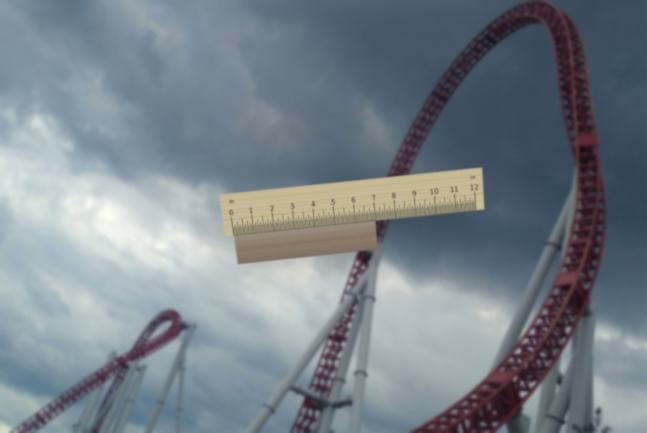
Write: **7** in
